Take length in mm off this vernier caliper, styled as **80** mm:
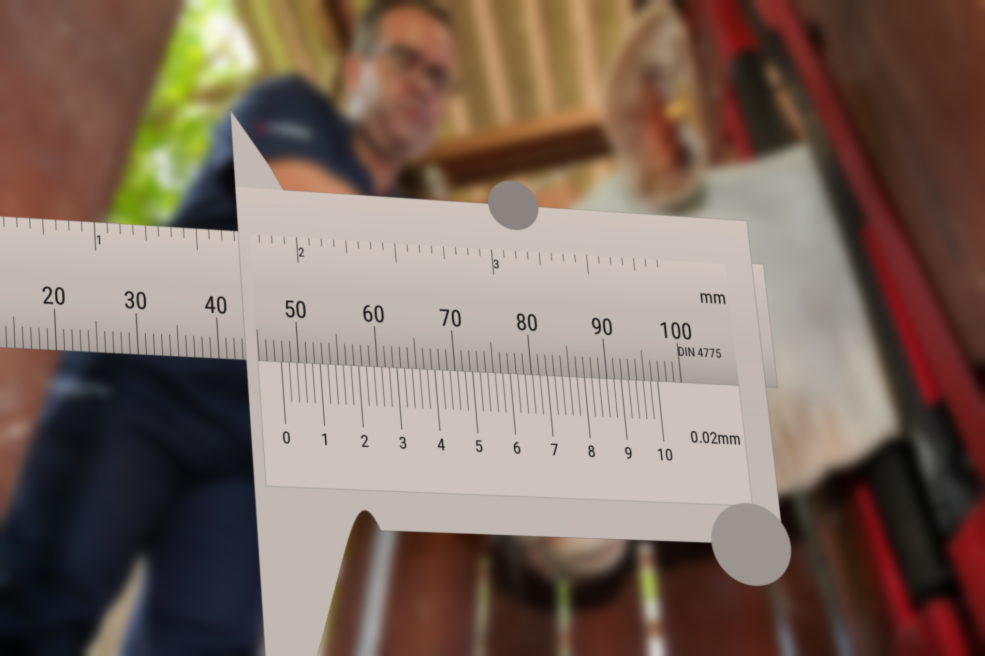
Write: **47.8** mm
